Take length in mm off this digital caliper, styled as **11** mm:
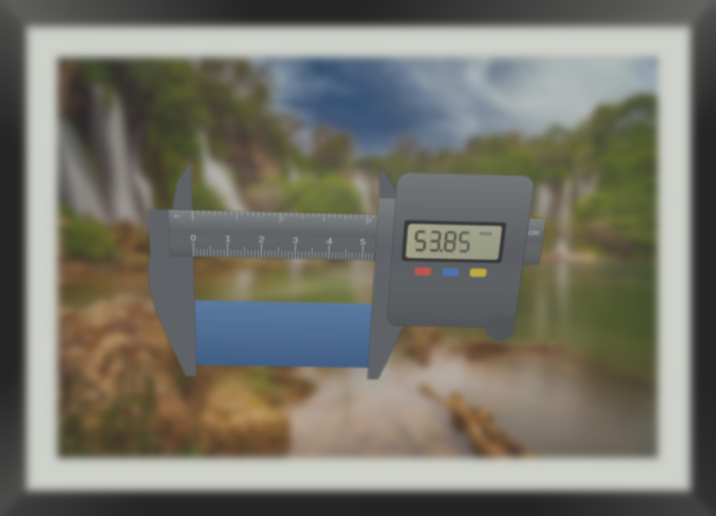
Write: **53.85** mm
